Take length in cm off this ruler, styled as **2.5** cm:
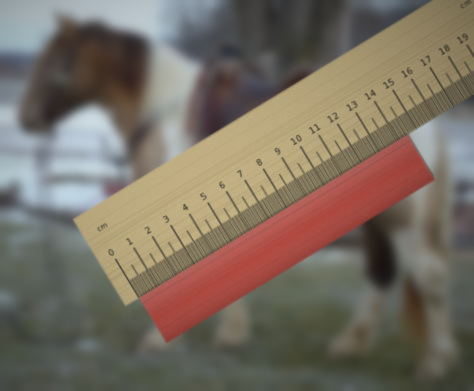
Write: **14.5** cm
